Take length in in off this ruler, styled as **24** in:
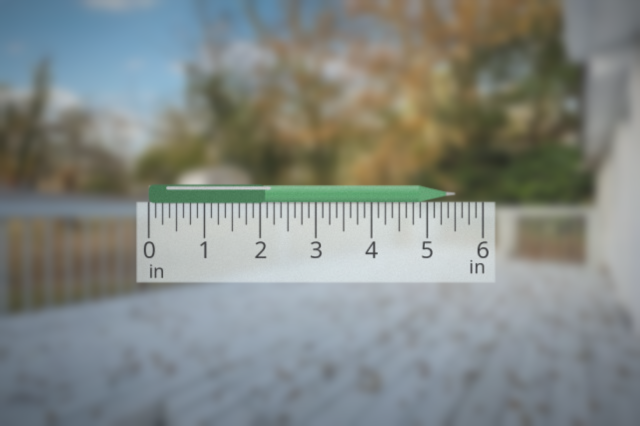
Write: **5.5** in
